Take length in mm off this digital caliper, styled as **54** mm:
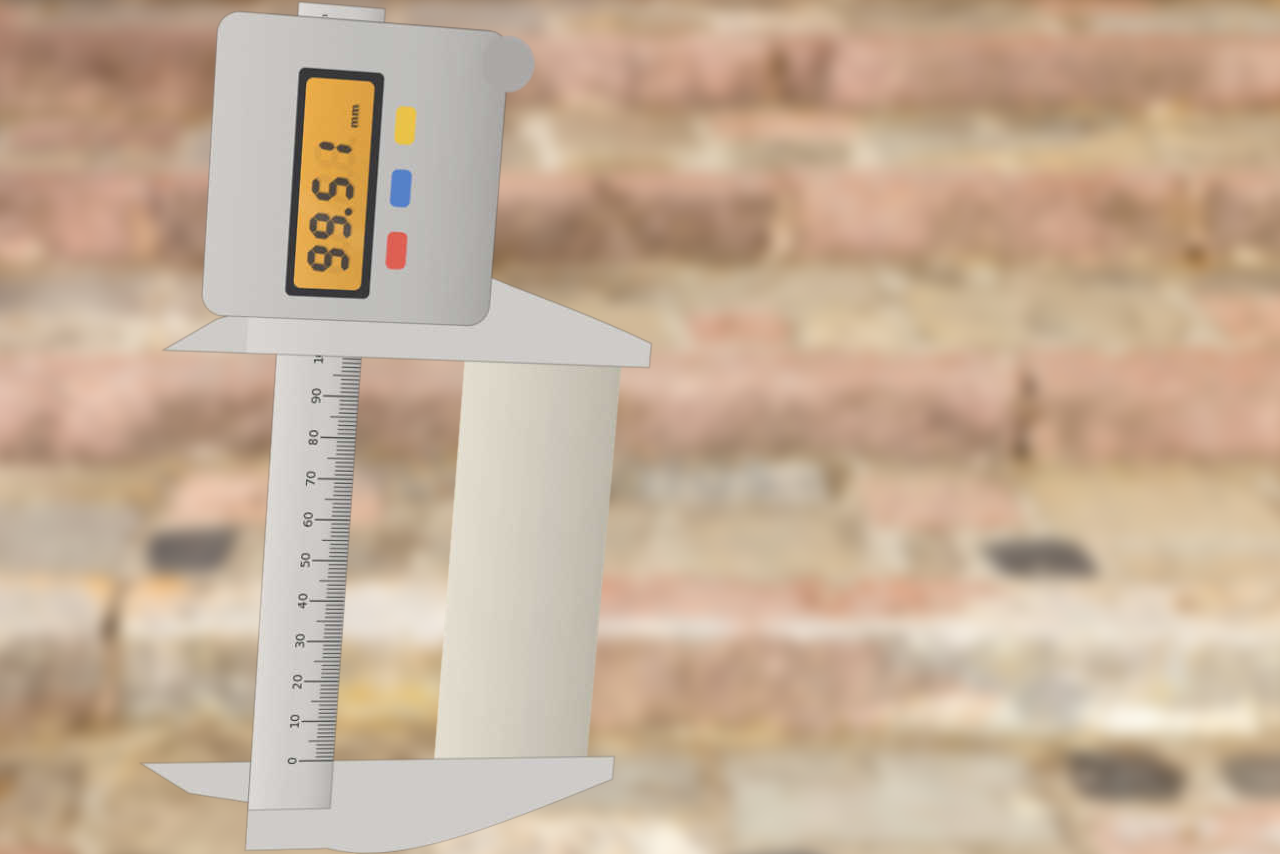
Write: **99.51** mm
